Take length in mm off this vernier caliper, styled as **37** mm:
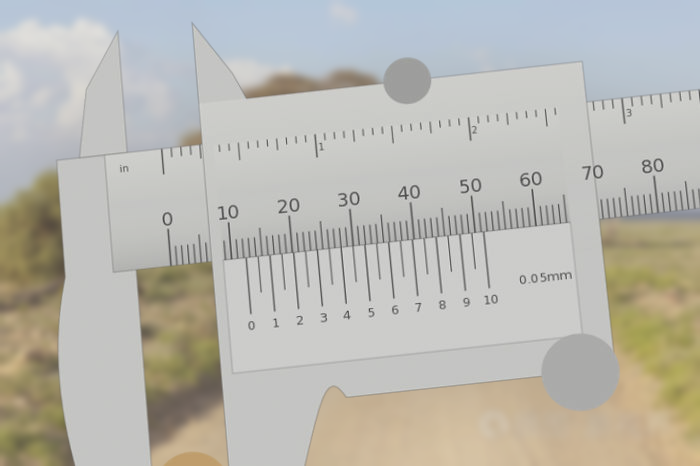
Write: **12.4** mm
